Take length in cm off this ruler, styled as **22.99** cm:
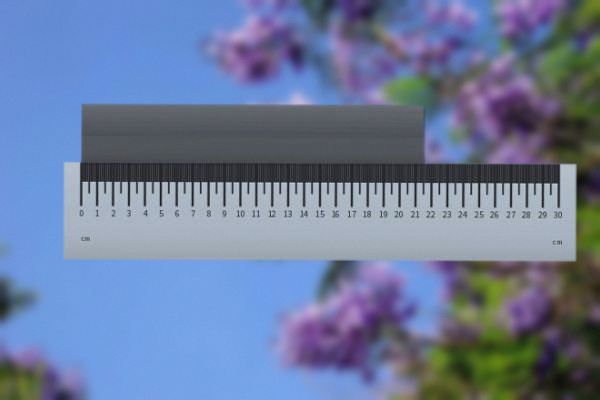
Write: **21.5** cm
